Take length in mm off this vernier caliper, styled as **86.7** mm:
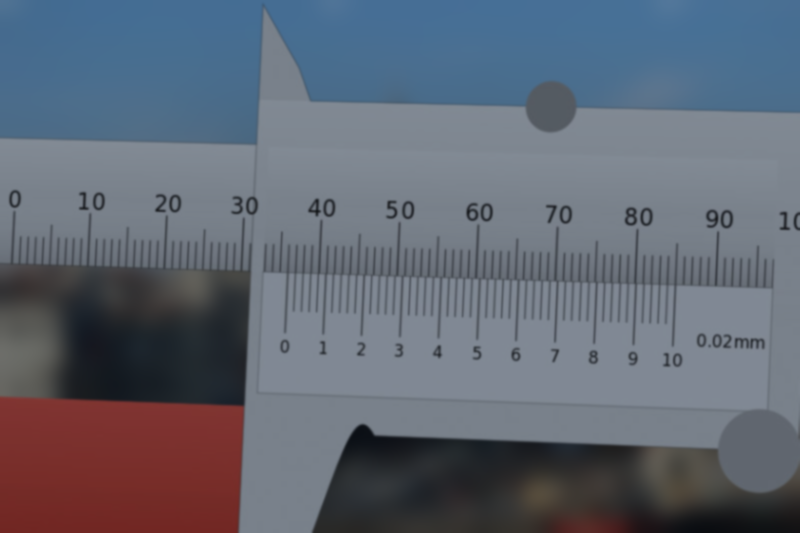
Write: **36.0** mm
